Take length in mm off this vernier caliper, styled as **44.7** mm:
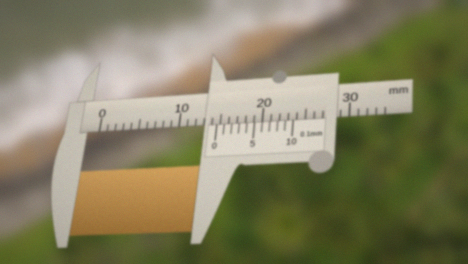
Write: **14.6** mm
